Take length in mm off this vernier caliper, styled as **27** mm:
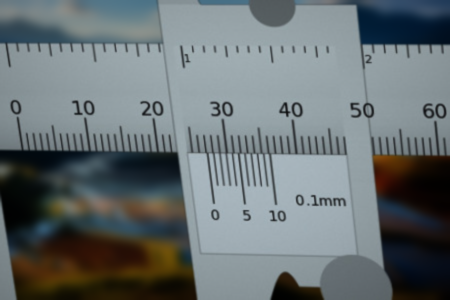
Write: **27.2** mm
